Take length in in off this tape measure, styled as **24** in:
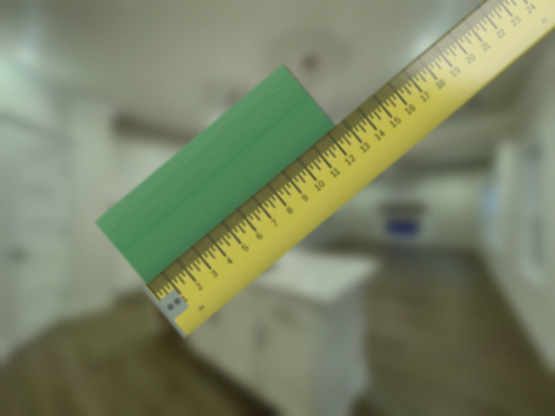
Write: **12.5** in
